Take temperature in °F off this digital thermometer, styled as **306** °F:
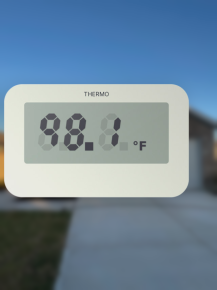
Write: **98.1** °F
